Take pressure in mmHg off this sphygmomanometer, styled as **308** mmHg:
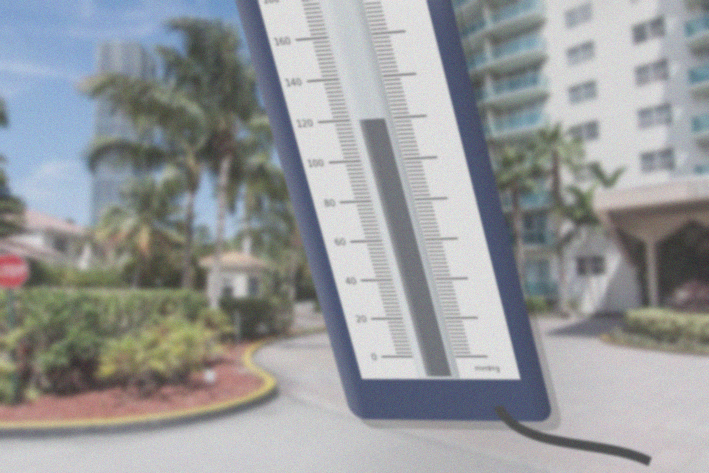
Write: **120** mmHg
